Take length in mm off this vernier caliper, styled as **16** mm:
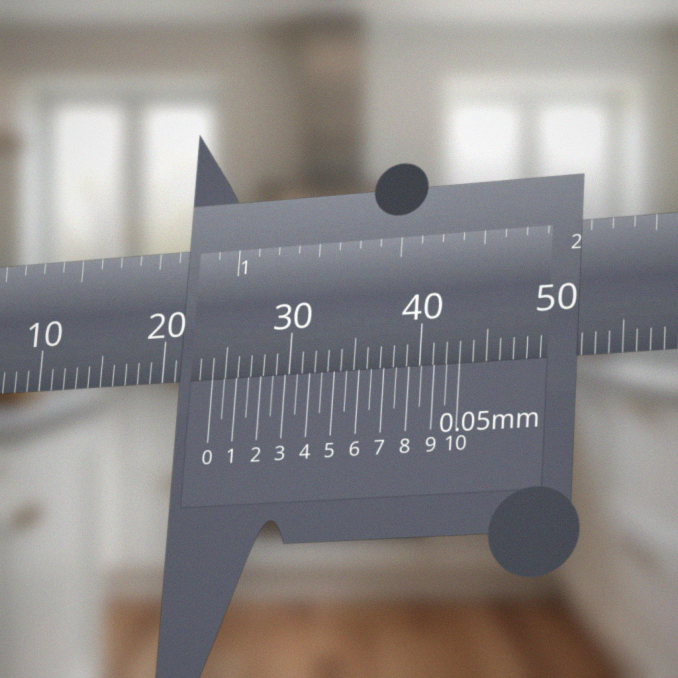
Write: **24.0** mm
